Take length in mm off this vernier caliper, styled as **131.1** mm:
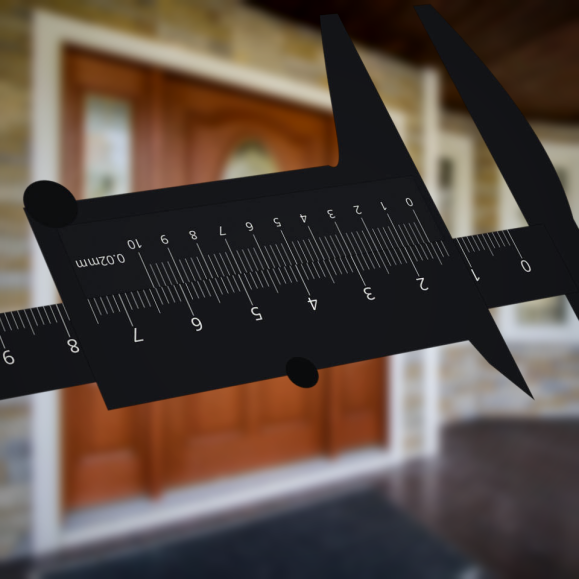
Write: **15.2** mm
